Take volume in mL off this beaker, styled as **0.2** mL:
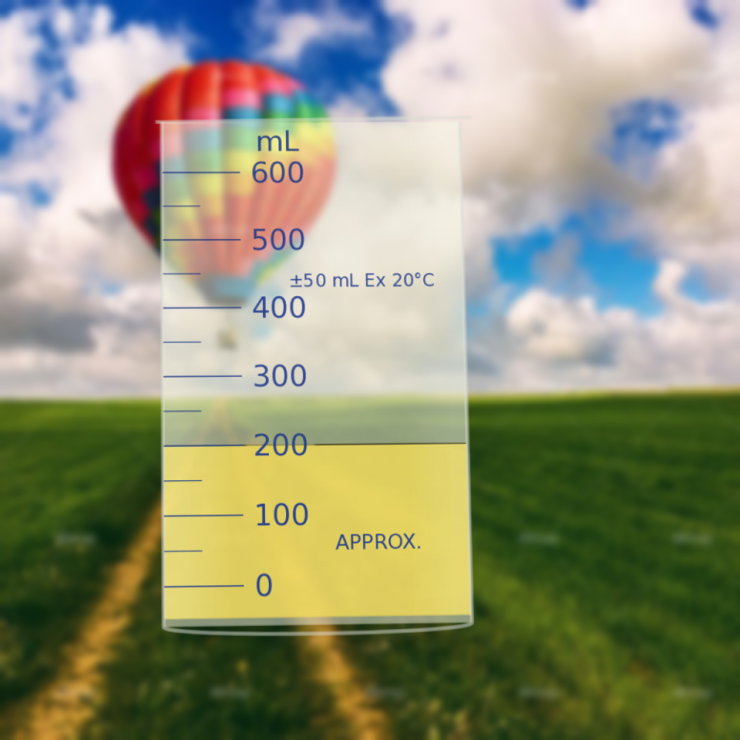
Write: **200** mL
